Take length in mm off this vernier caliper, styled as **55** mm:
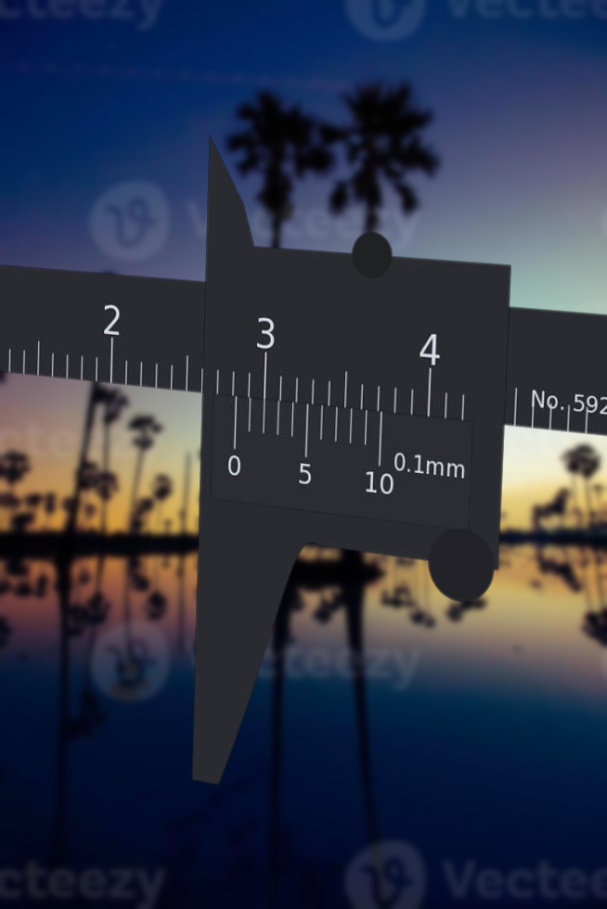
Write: **28.2** mm
